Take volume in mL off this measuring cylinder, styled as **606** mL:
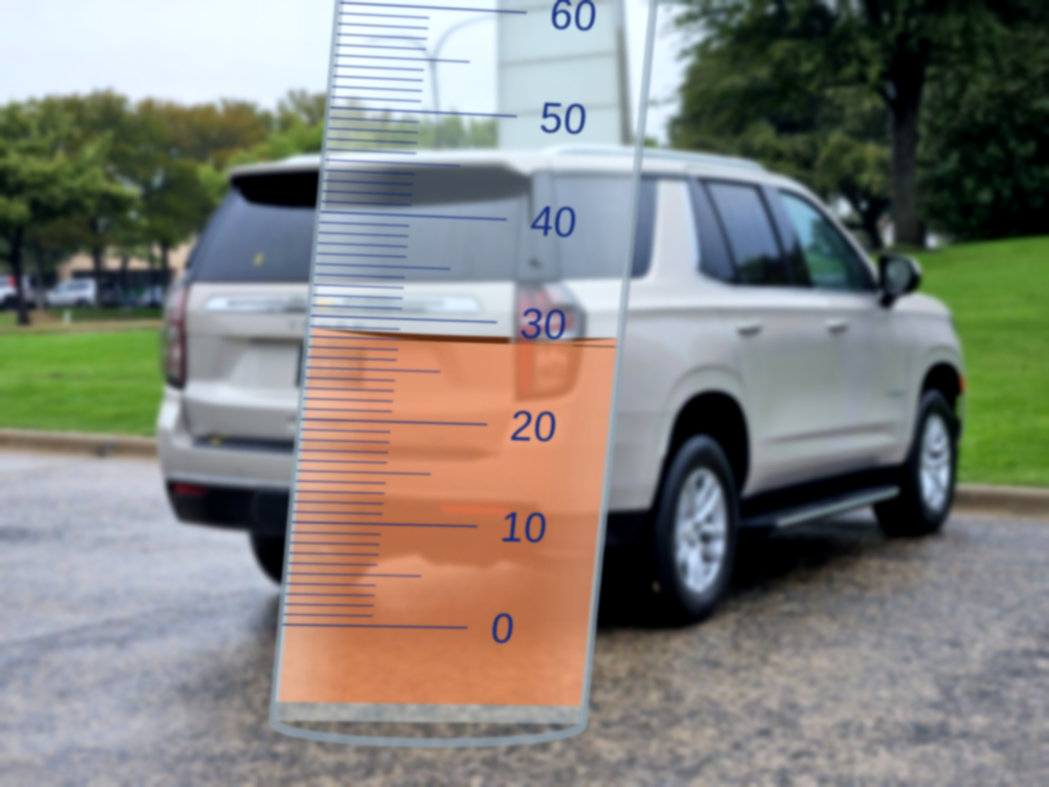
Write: **28** mL
